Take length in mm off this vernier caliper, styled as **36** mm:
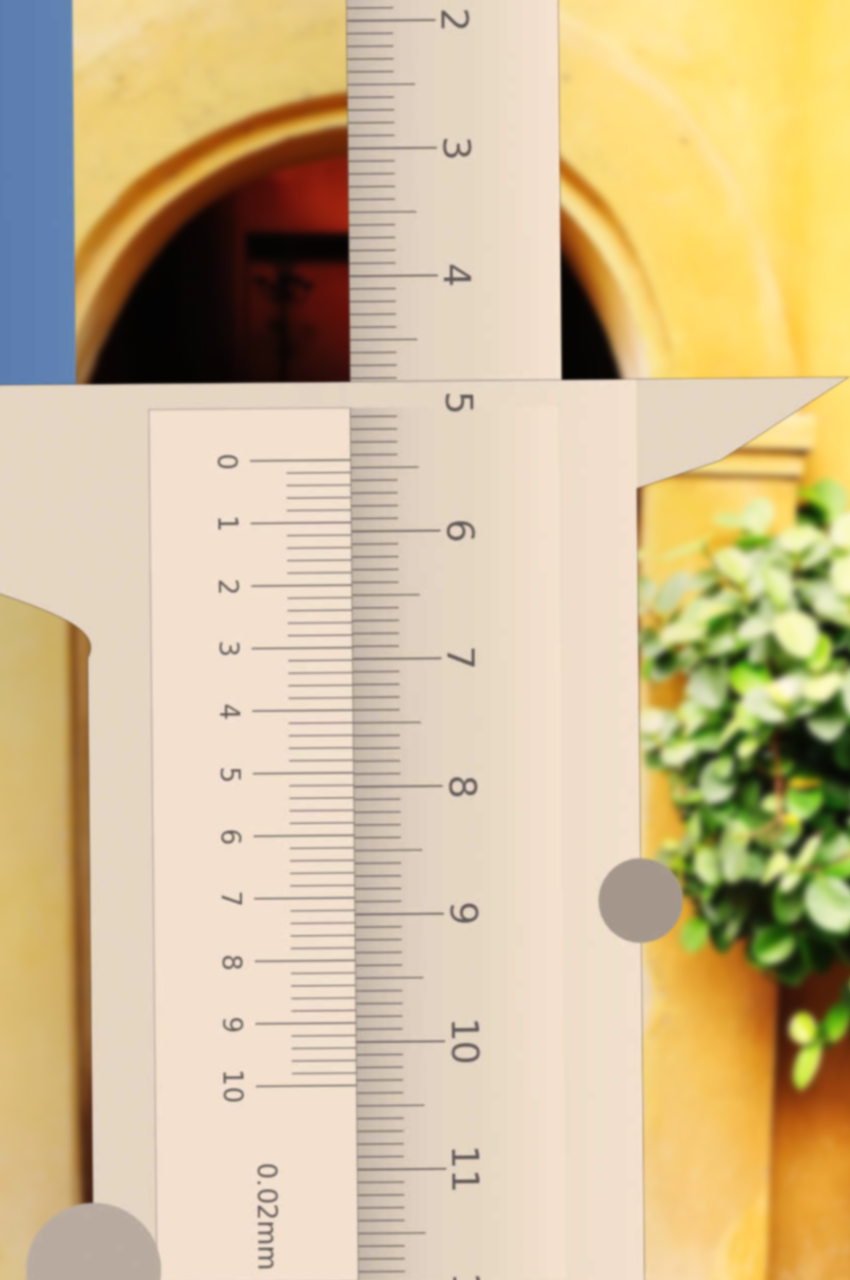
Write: **54.4** mm
